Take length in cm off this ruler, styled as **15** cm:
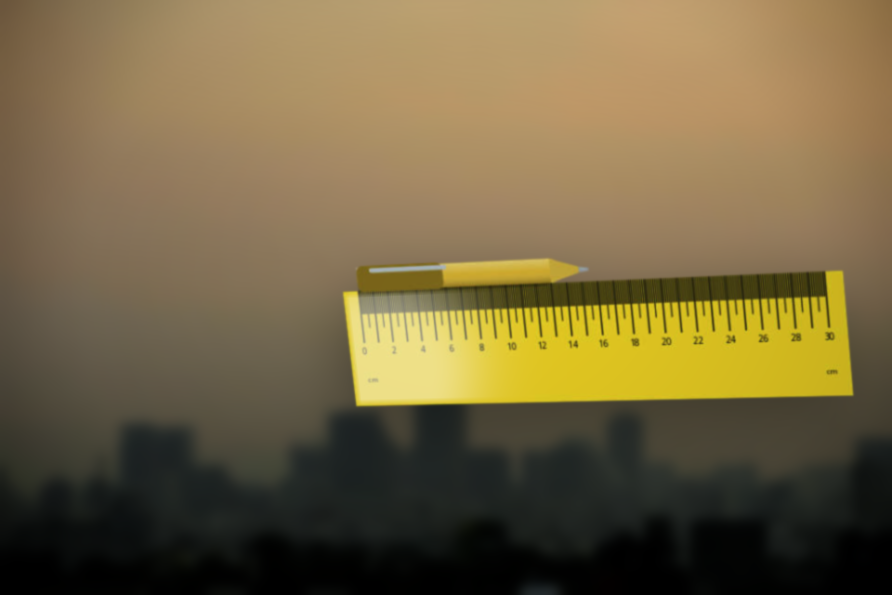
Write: **15.5** cm
